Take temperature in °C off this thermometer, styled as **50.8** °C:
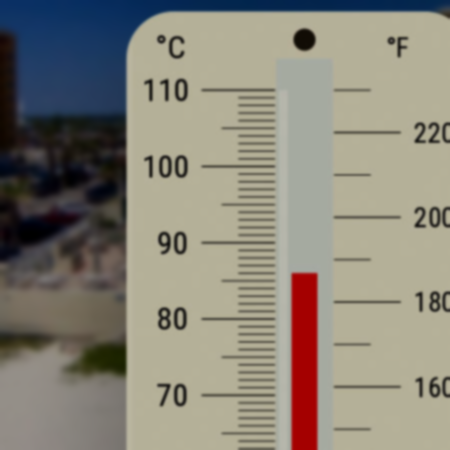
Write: **86** °C
